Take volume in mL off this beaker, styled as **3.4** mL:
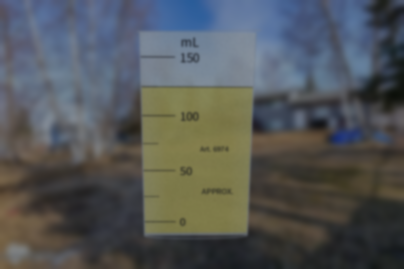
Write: **125** mL
